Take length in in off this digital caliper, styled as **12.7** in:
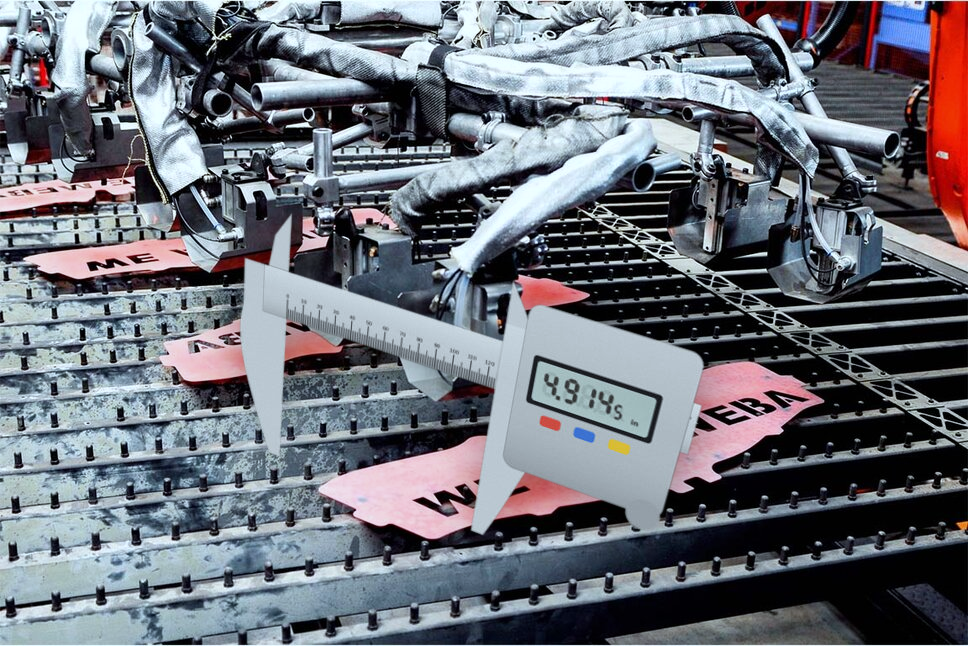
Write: **4.9145** in
